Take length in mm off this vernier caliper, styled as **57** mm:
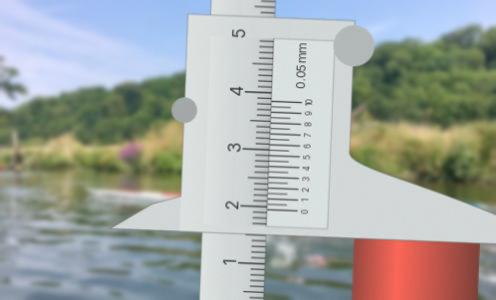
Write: **19.5** mm
